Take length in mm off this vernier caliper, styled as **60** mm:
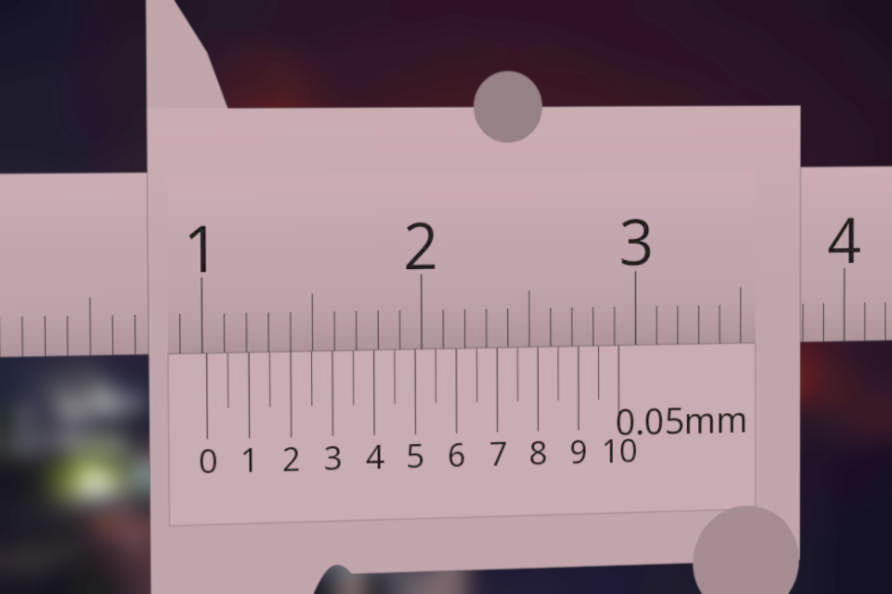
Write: **10.2** mm
